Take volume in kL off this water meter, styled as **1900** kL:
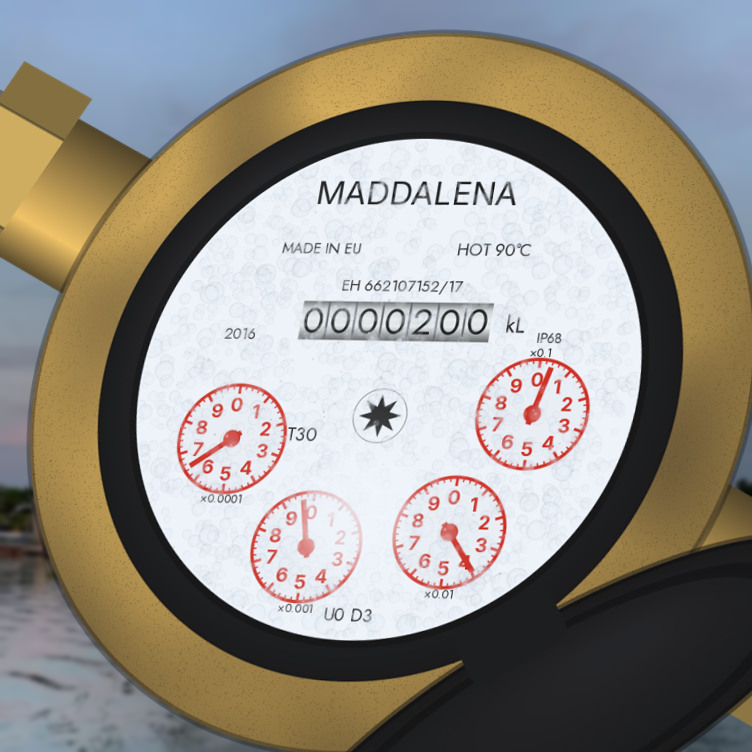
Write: **200.0396** kL
